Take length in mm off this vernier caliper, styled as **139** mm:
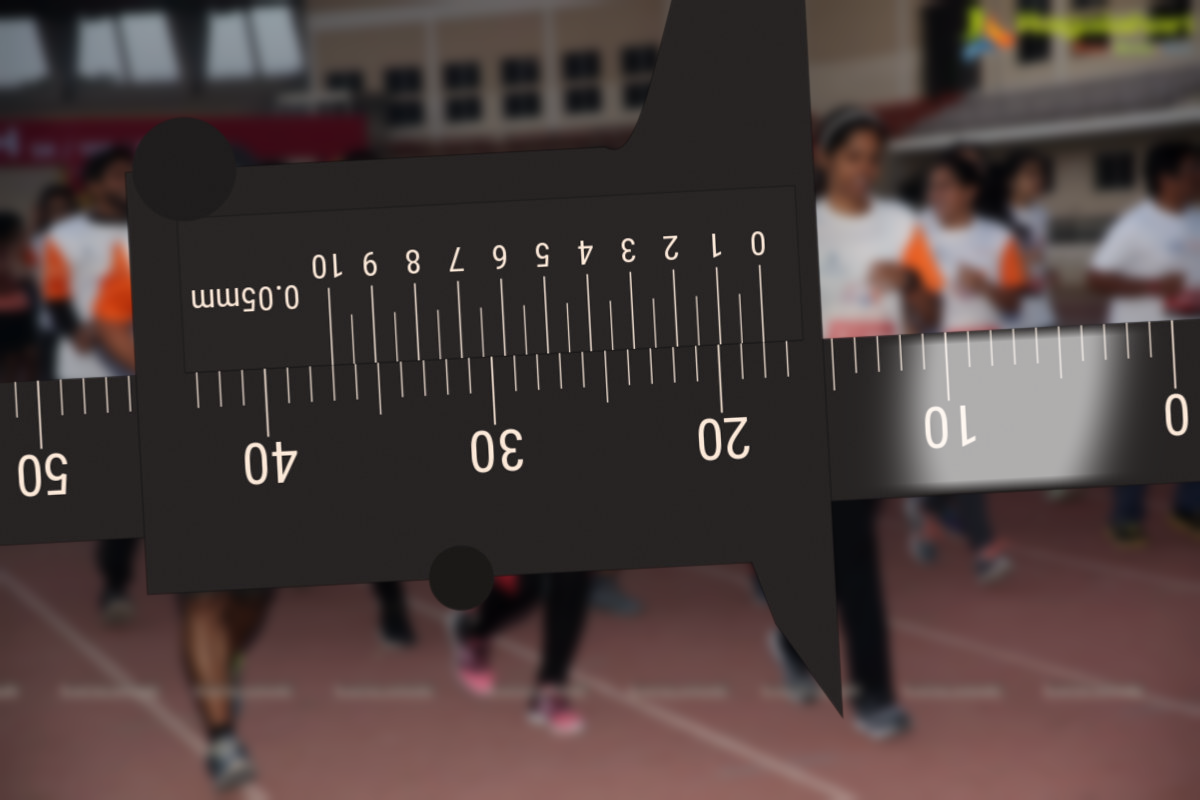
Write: **18.0** mm
